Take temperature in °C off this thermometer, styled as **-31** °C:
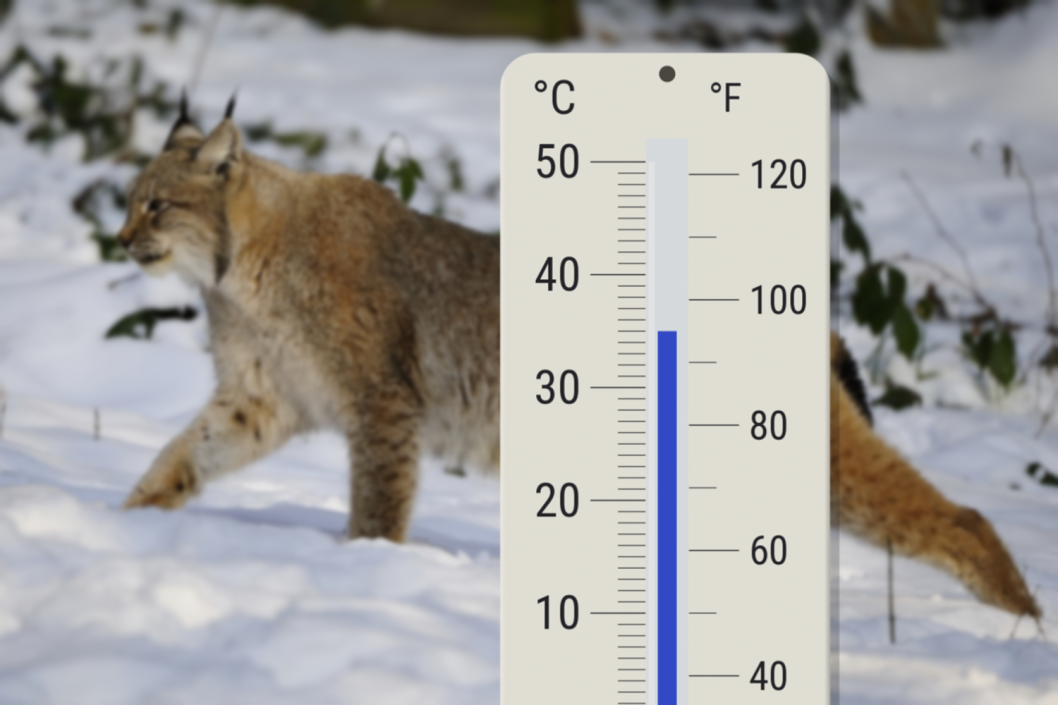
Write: **35** °C
